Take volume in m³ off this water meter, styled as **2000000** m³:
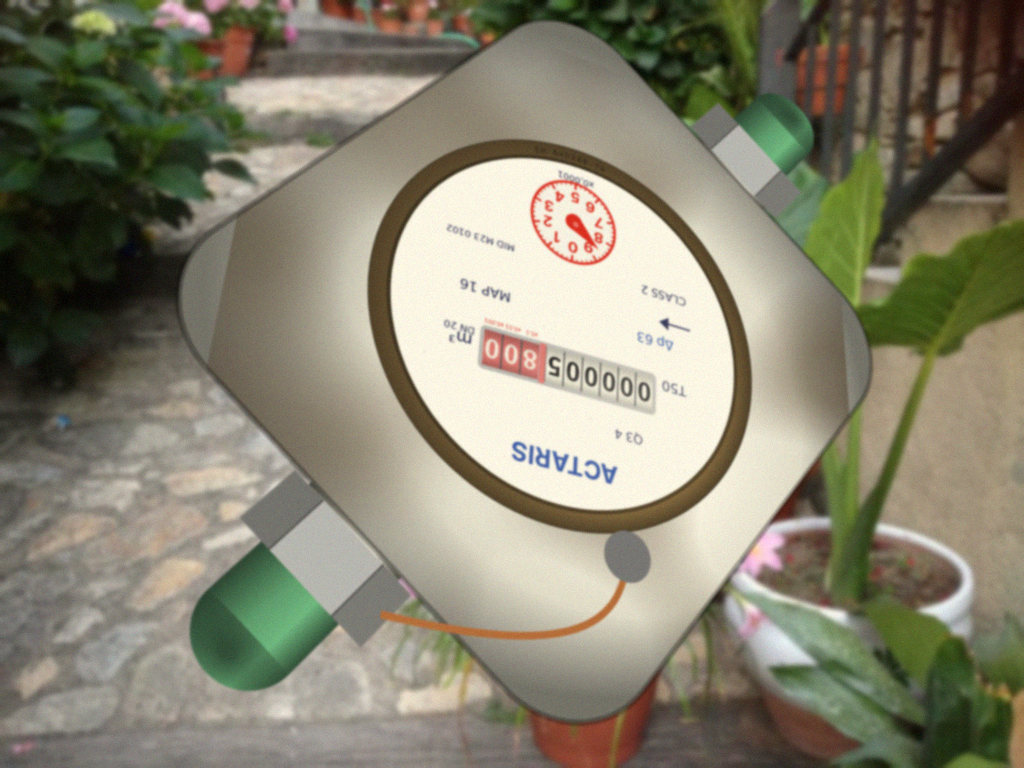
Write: **5.8008** m³
